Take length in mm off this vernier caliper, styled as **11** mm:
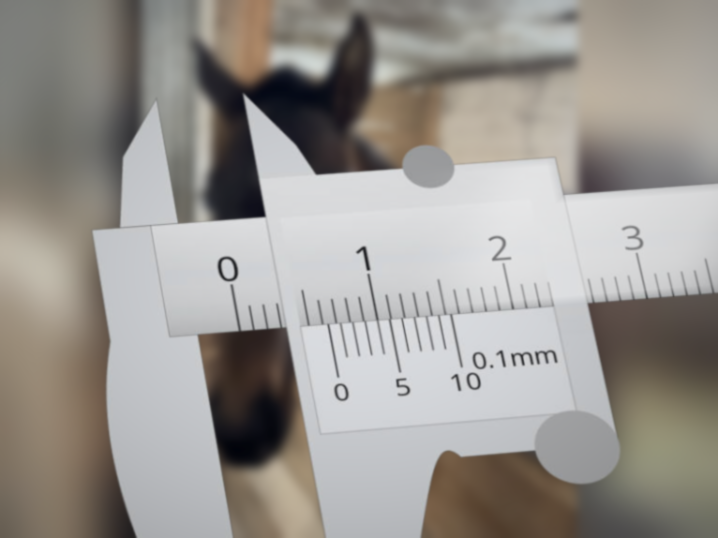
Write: **6.4** mm
